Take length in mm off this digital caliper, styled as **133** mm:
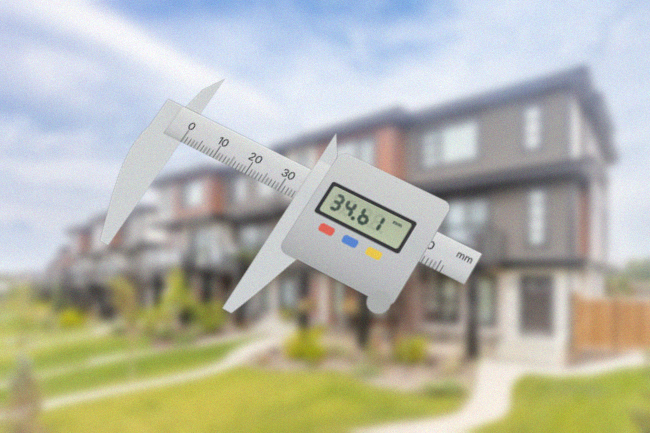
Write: **34.61** mm
